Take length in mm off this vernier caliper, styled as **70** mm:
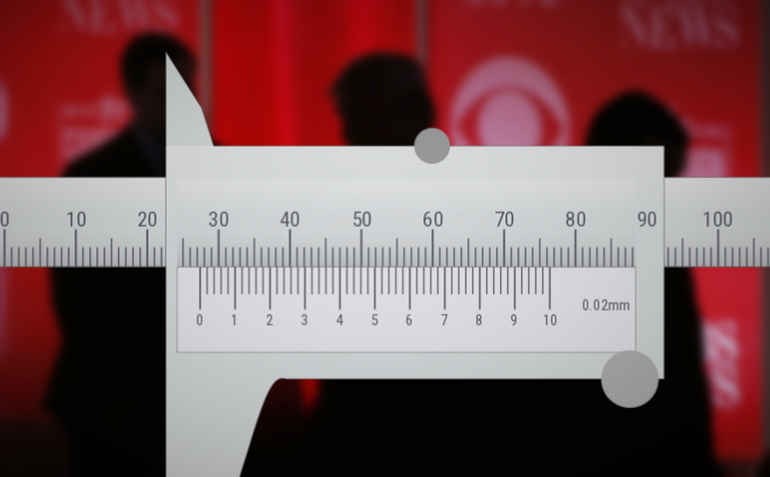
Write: **27.4** mm
